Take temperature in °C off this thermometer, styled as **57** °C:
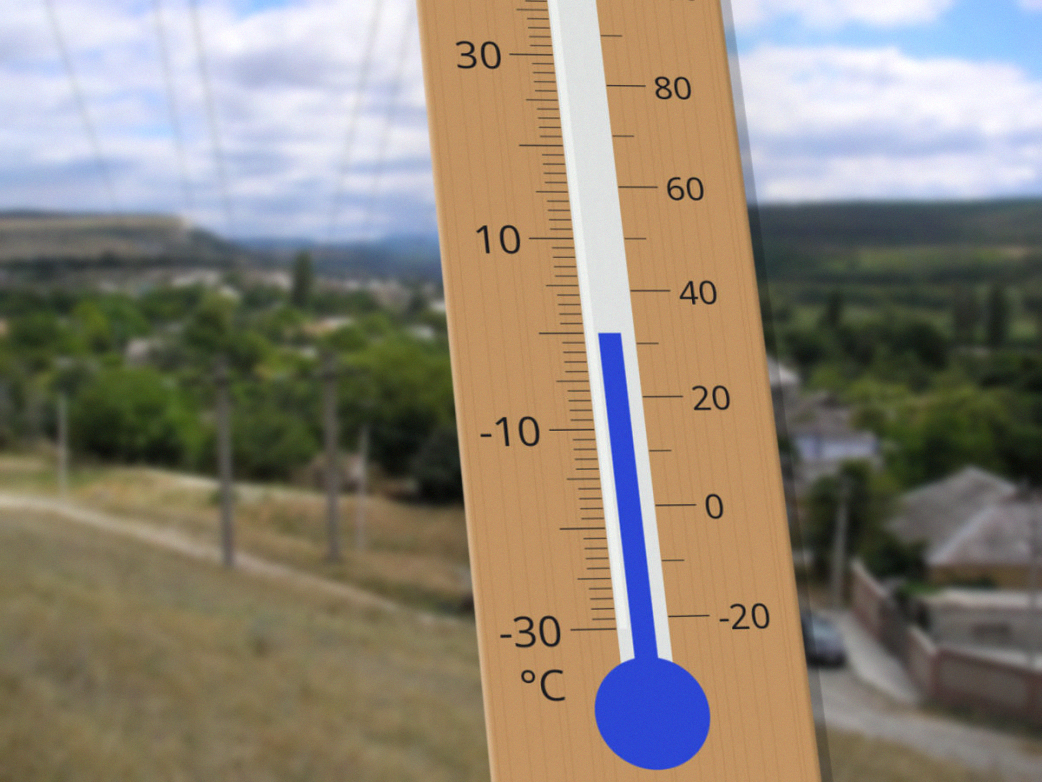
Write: **0** °C
